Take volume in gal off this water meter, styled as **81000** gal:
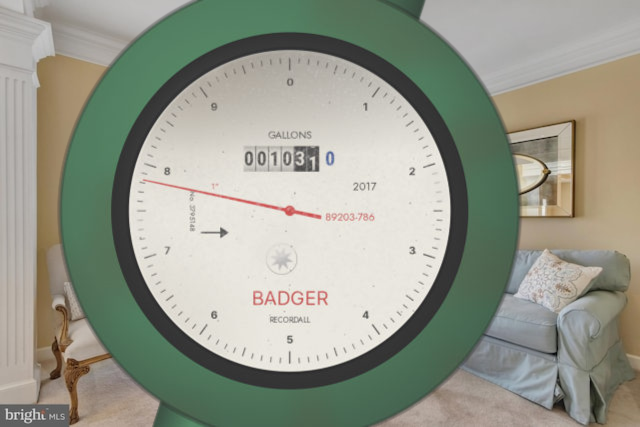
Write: **10307.8** gal
